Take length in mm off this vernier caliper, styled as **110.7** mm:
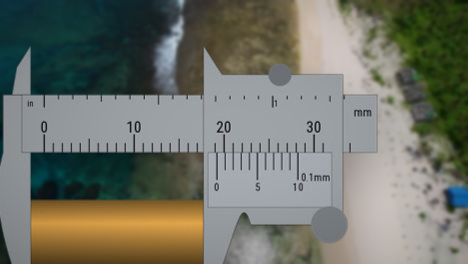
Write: **19.2** mm
